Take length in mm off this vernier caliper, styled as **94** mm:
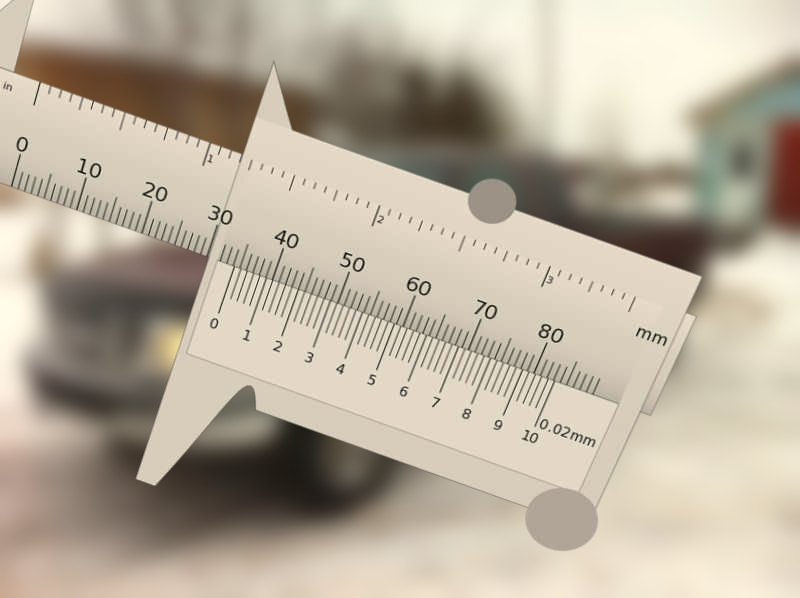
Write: **34.2** mm
